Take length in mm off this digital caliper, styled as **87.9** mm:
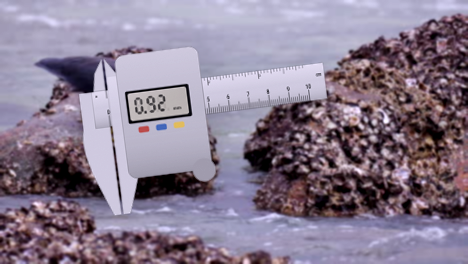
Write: **0.92** mm
